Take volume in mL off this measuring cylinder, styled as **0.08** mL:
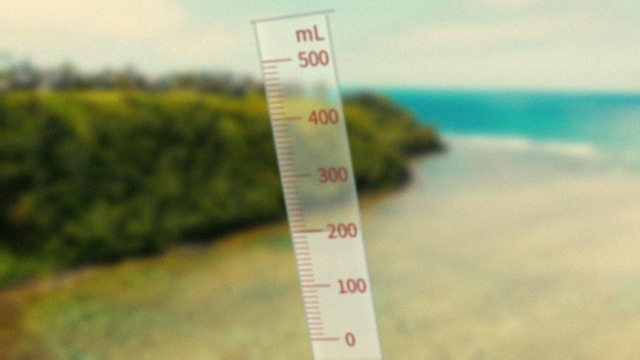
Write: **200** mL
